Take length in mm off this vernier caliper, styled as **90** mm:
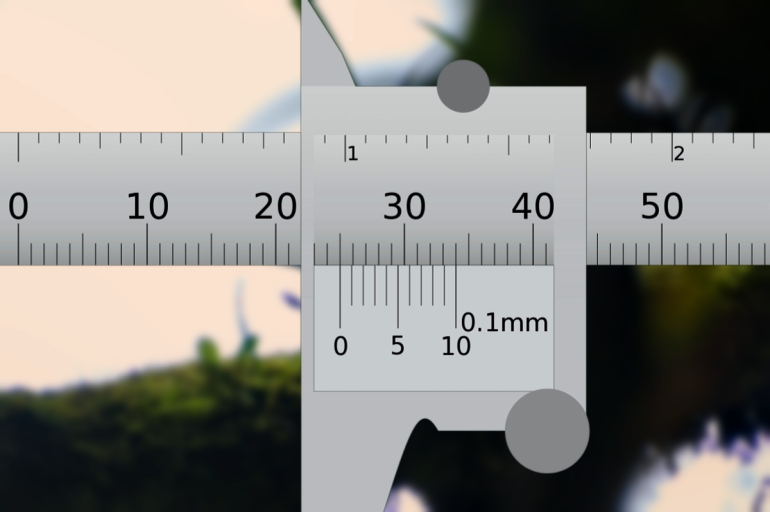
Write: **25.0** mm
